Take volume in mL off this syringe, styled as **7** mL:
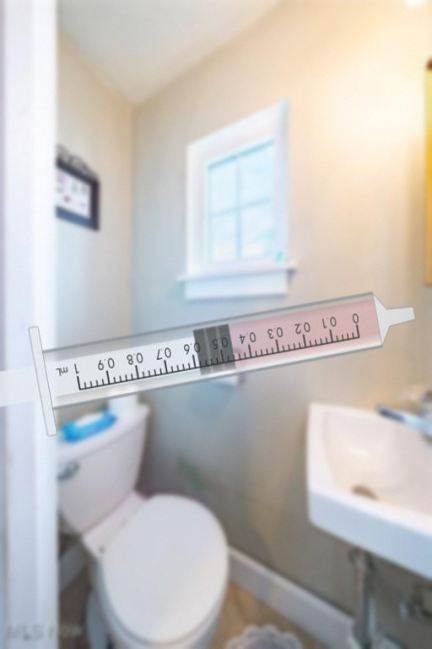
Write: **0.46** mL
